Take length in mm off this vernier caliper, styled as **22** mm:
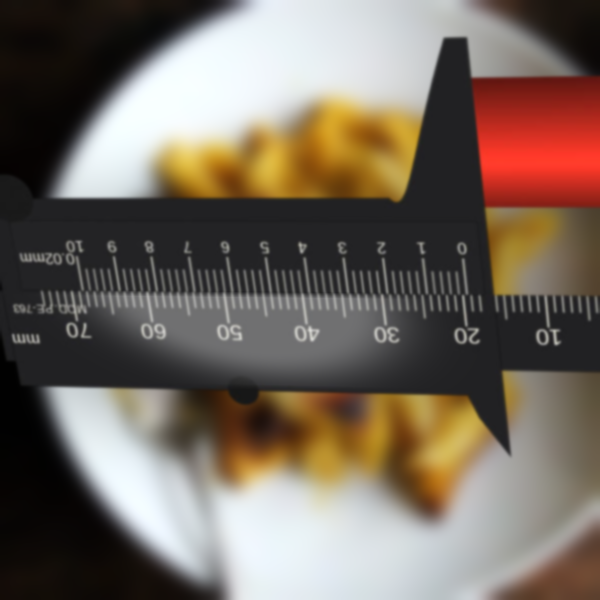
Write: **19.5** mm
